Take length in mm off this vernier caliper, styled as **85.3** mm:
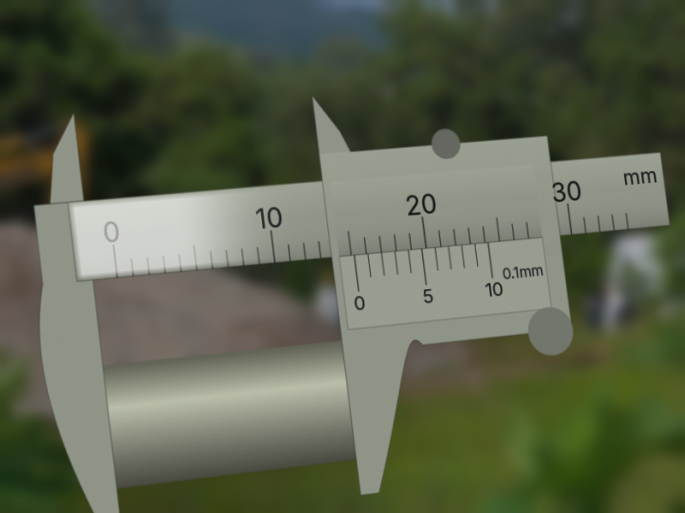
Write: **15.2** mm
